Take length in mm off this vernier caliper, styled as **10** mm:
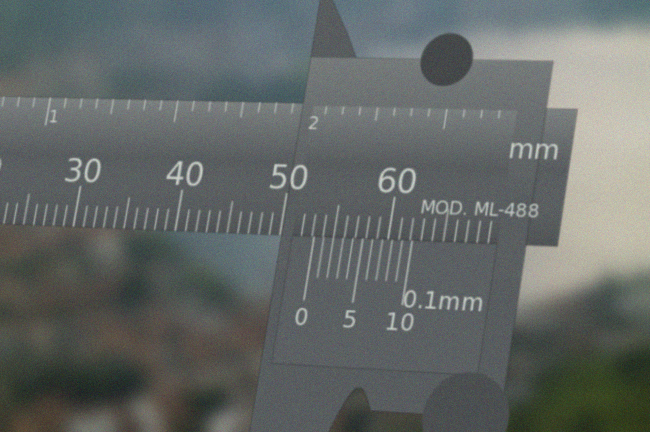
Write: **53.2** mm
